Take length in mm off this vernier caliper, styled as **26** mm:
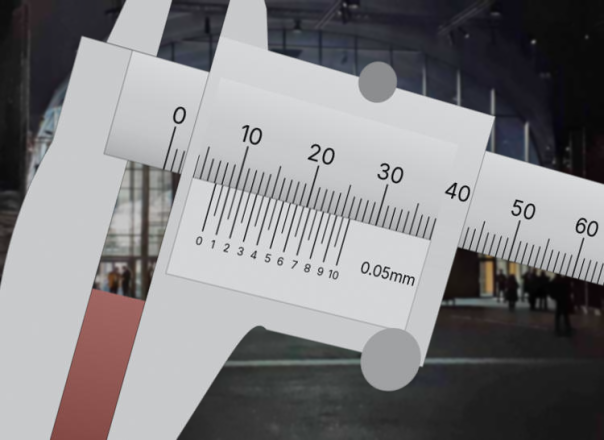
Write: **7.2** mm
